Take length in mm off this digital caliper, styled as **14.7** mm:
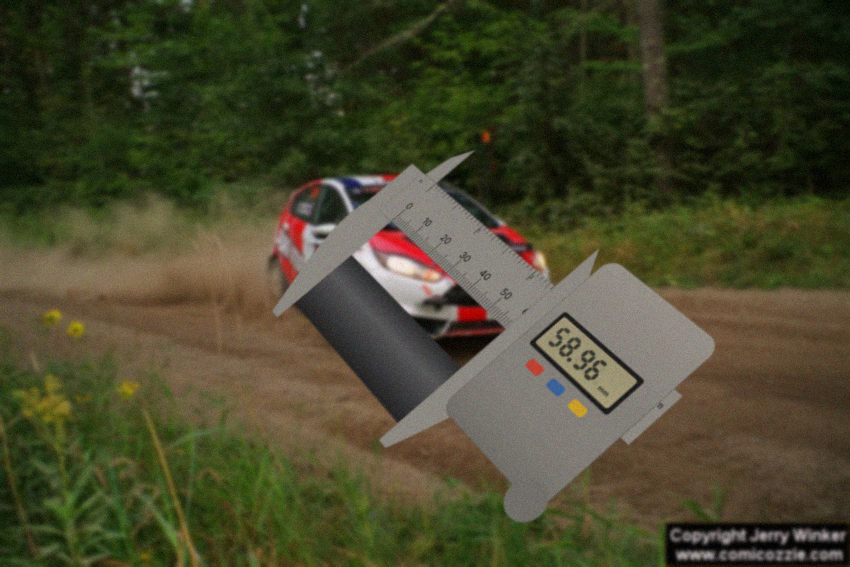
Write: **58.96** mm
